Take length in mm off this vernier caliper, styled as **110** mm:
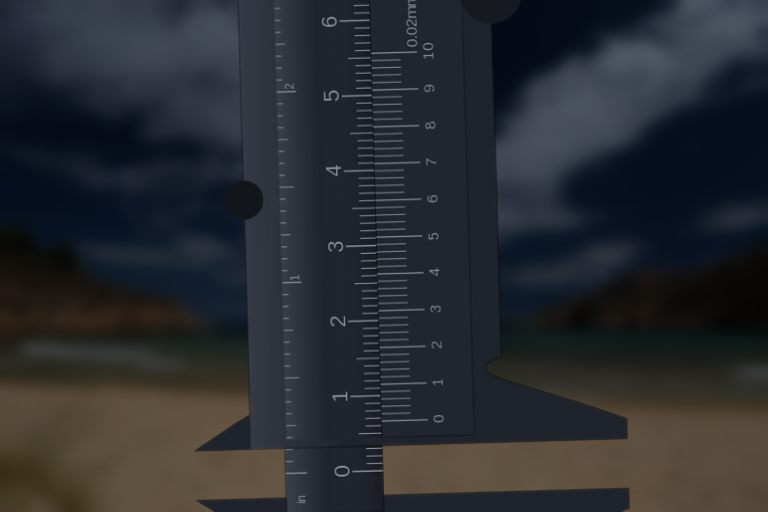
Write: **6.6** mm
